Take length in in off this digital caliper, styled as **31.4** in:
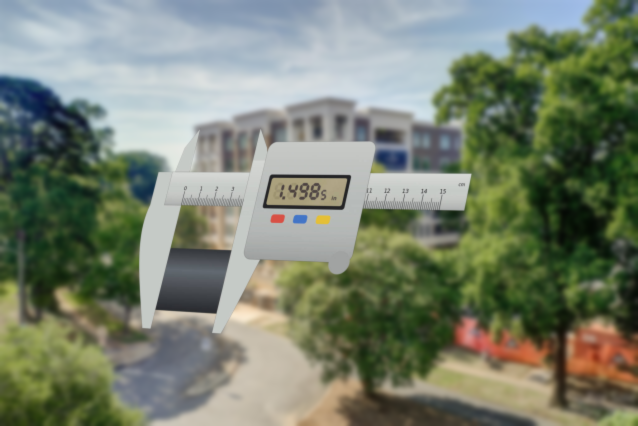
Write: **1.4985** in
